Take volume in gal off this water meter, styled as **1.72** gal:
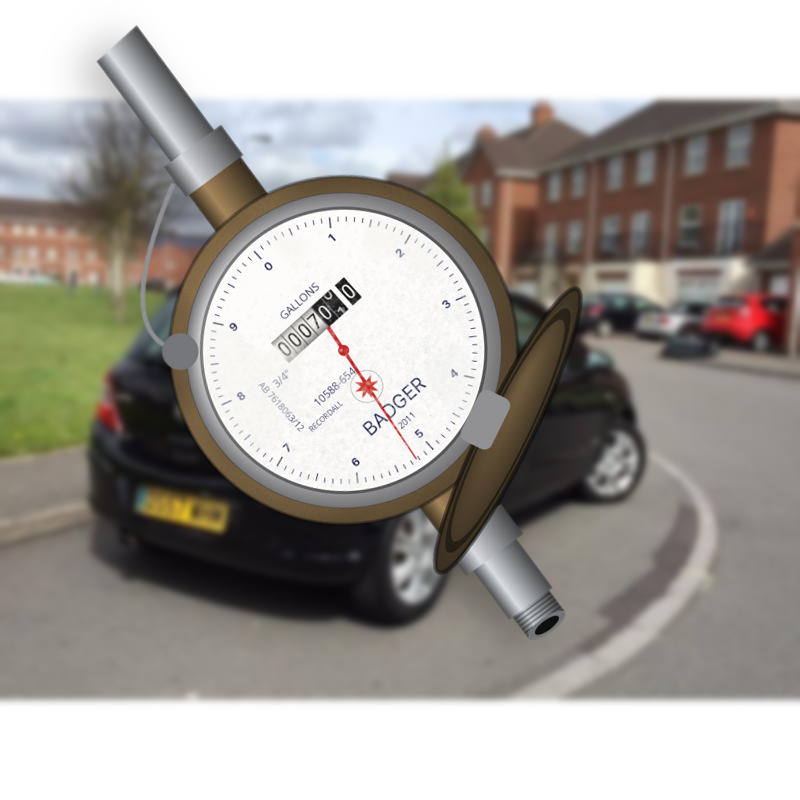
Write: **7005.2** gal
